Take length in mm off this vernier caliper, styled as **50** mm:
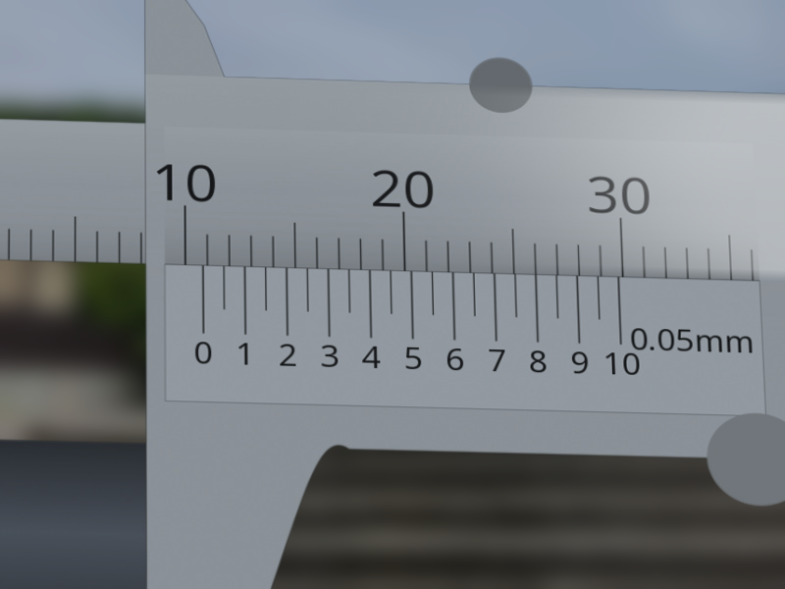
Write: **10.8** mm
